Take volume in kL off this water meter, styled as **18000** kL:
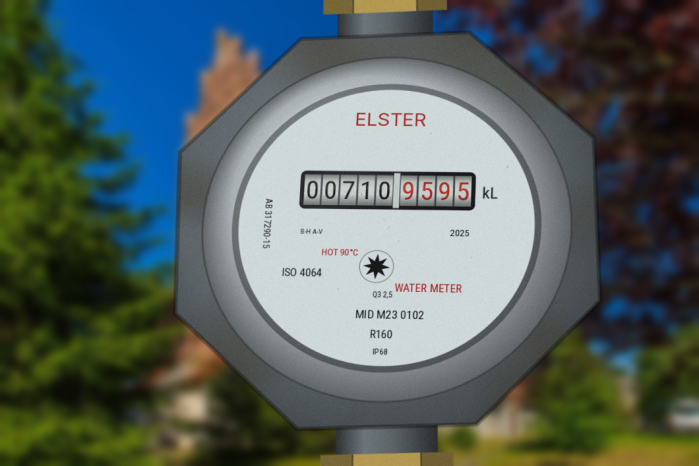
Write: **710.9595** kL
